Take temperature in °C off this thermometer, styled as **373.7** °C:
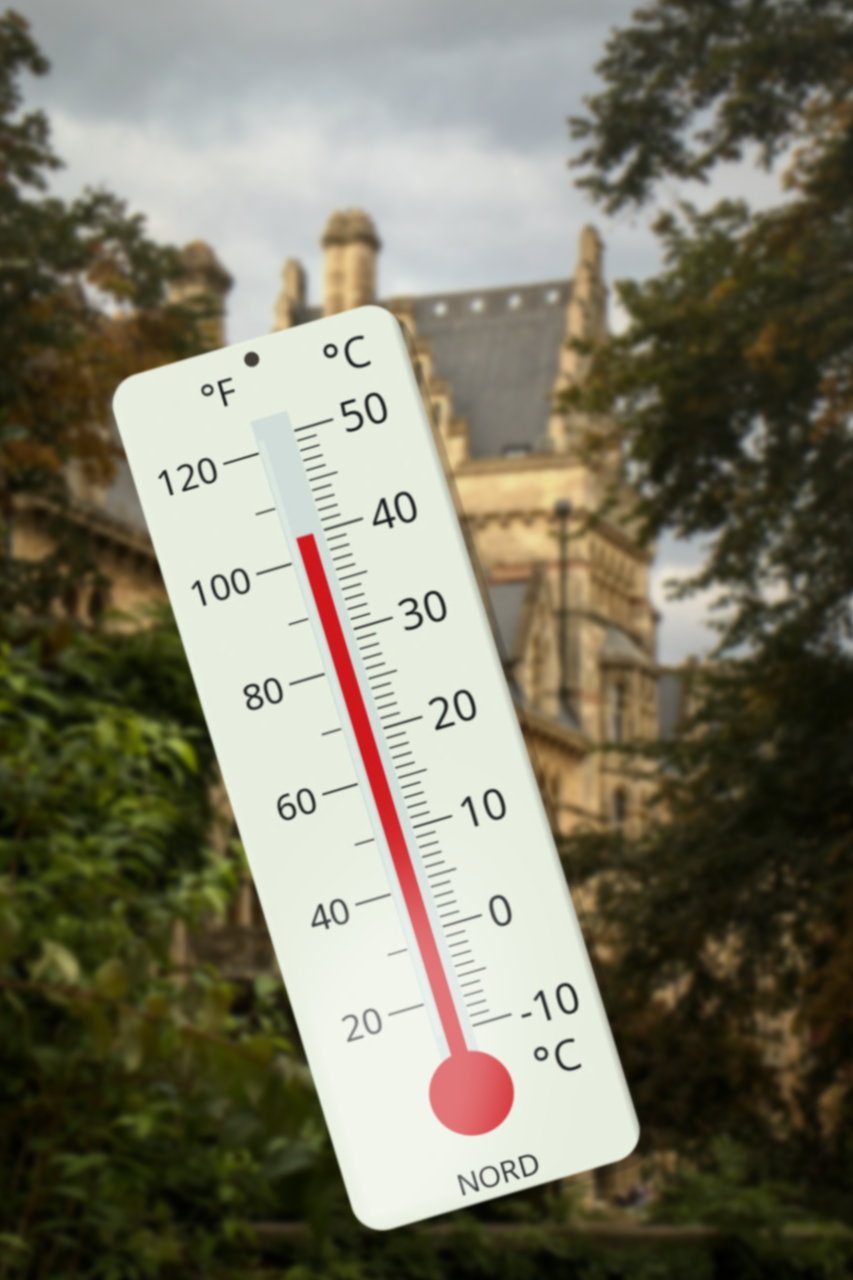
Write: **40** °C
